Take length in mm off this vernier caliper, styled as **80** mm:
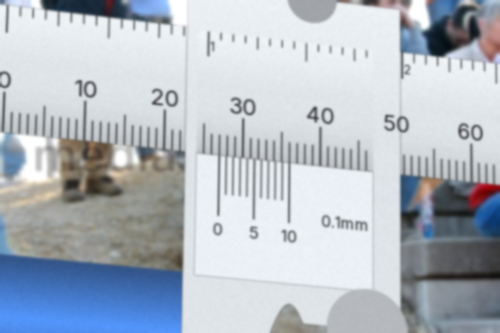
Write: **27.0** mm
